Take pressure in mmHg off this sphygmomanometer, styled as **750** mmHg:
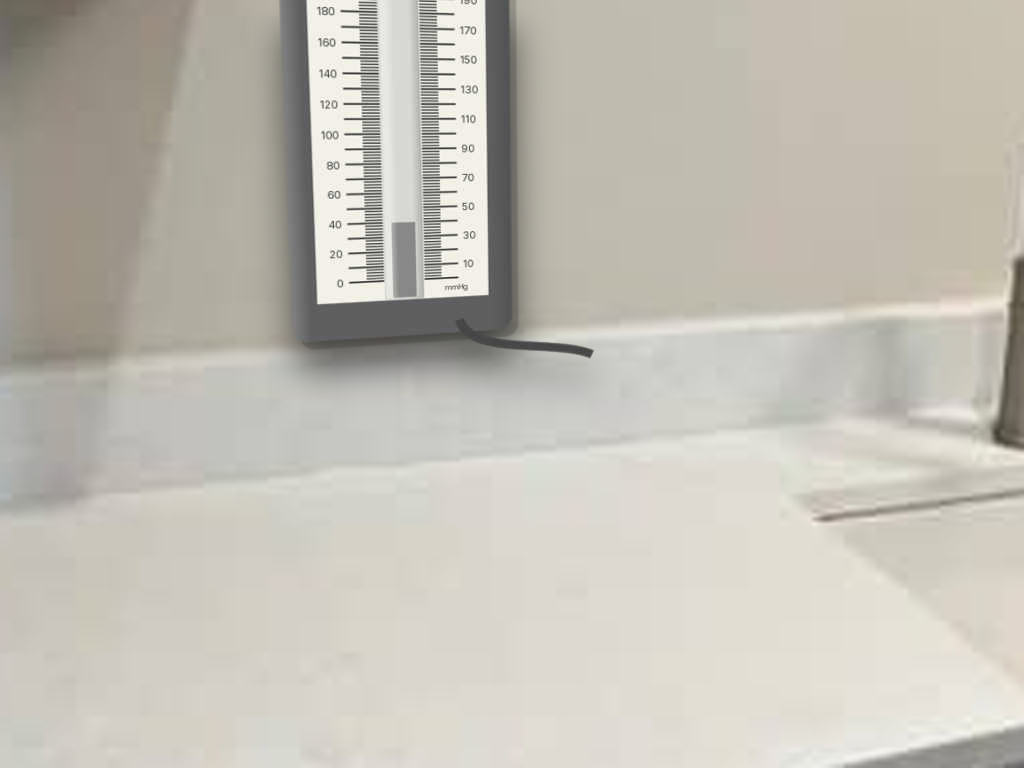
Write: **40** mmHg
